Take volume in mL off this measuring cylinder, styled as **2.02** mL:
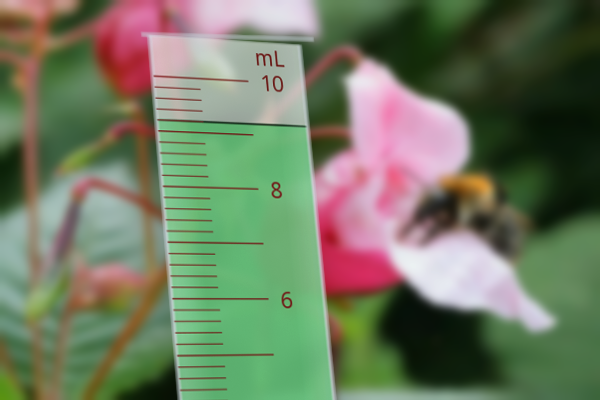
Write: **9.2** mL
